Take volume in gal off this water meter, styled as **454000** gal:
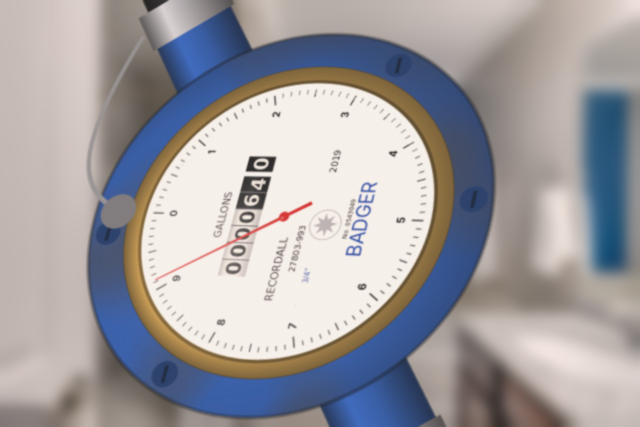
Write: **639.1** gal
